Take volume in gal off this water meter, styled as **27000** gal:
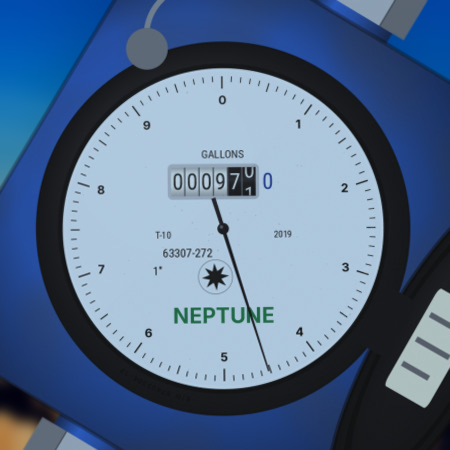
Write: **9704.5** gal
